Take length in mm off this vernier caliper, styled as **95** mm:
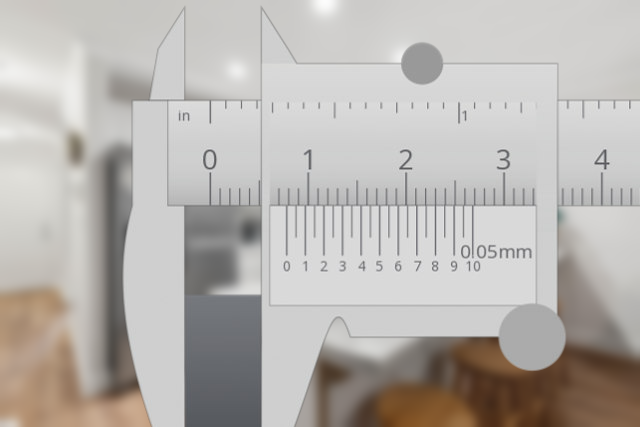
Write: **7.8** mm
